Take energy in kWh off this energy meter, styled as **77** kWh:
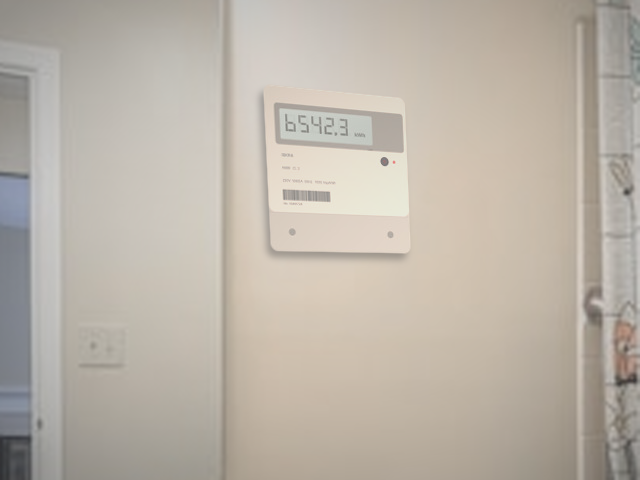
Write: **6542.3** kWh
